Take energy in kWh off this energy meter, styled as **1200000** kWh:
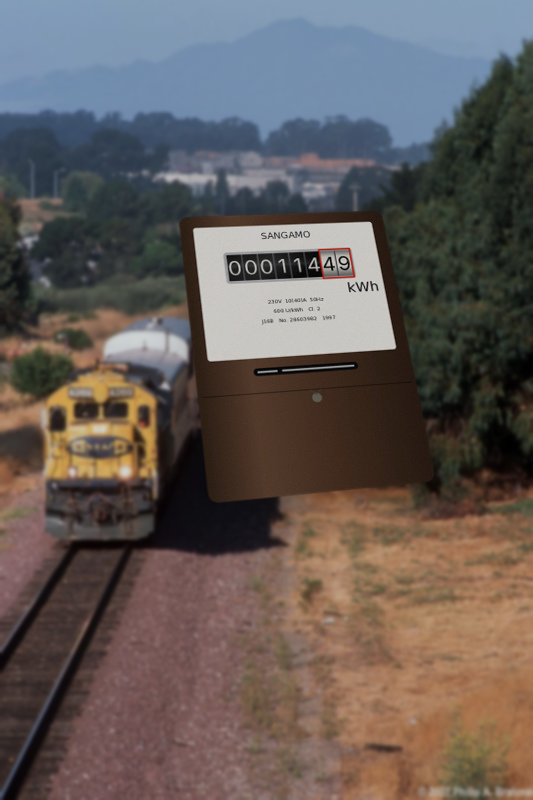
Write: **114.49** kWh
